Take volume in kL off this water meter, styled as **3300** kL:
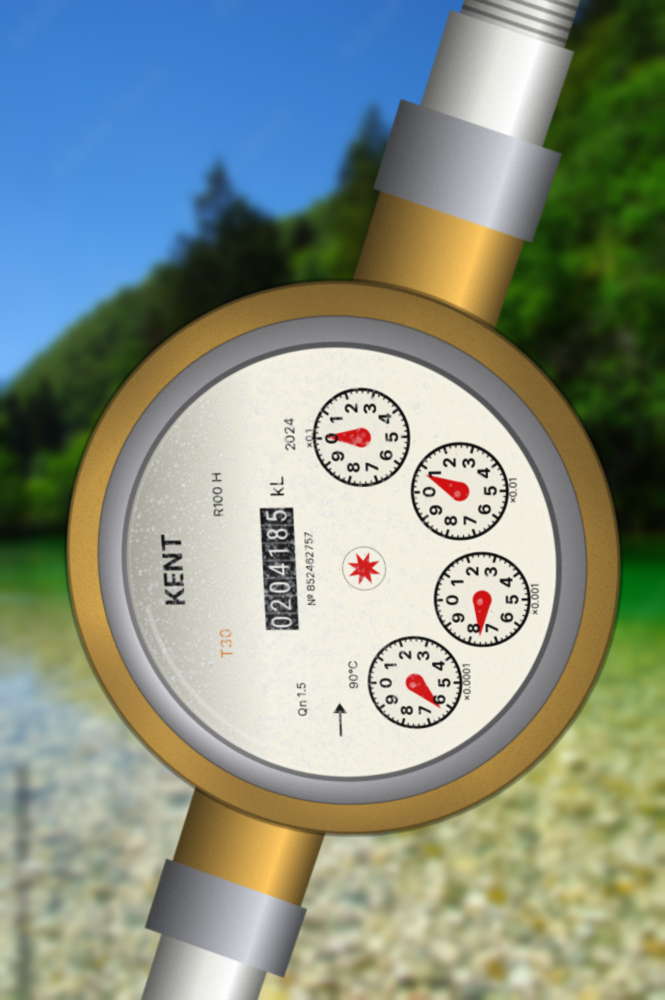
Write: **204185.0076** kL
